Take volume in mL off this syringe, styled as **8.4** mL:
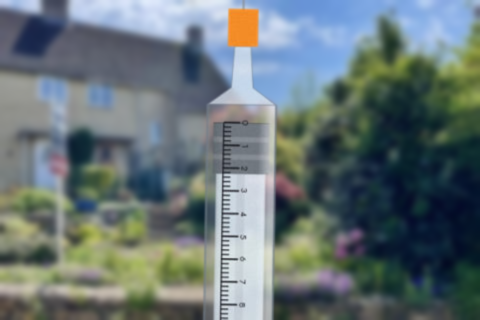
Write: **0** mL
